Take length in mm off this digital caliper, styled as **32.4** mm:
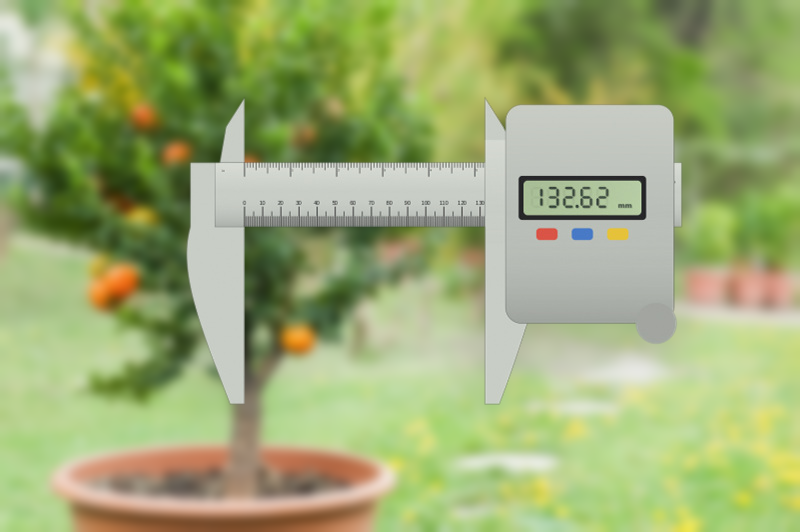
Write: **132.62** mm
